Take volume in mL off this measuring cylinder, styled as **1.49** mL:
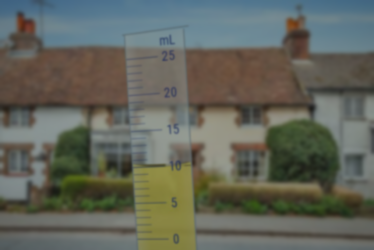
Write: **10** mL
